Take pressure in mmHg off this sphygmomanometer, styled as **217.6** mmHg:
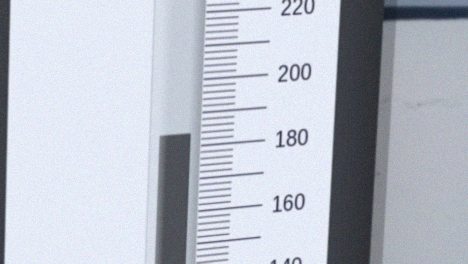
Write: **184** mmHg
